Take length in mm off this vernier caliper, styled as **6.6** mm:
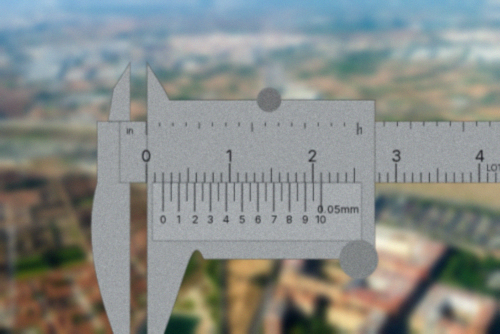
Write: **2.0** mm
